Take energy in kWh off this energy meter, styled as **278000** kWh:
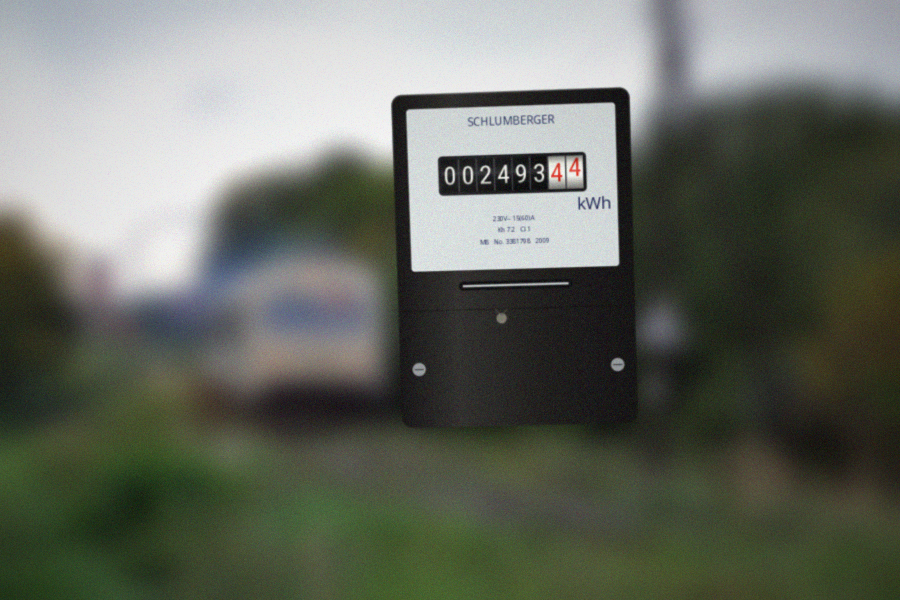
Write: **2493.44** kWh
